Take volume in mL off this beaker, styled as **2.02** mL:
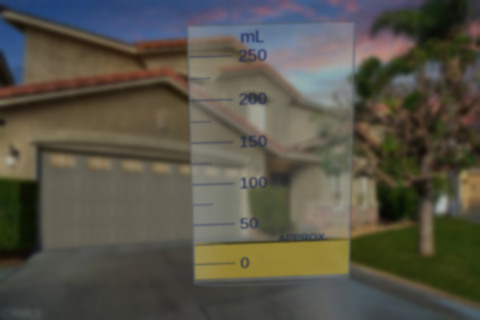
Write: **25** mL
